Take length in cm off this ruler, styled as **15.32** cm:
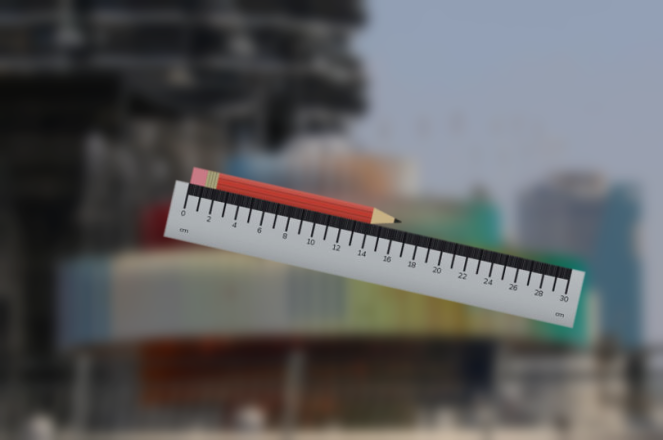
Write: **16.5** cm
